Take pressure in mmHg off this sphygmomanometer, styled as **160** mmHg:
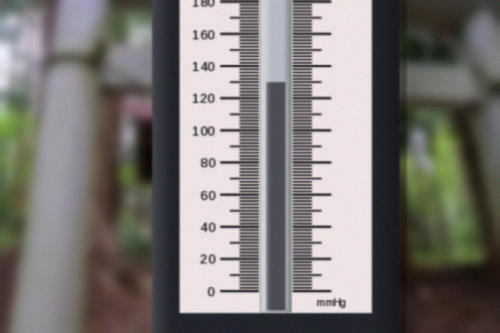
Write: **130** mmHg
